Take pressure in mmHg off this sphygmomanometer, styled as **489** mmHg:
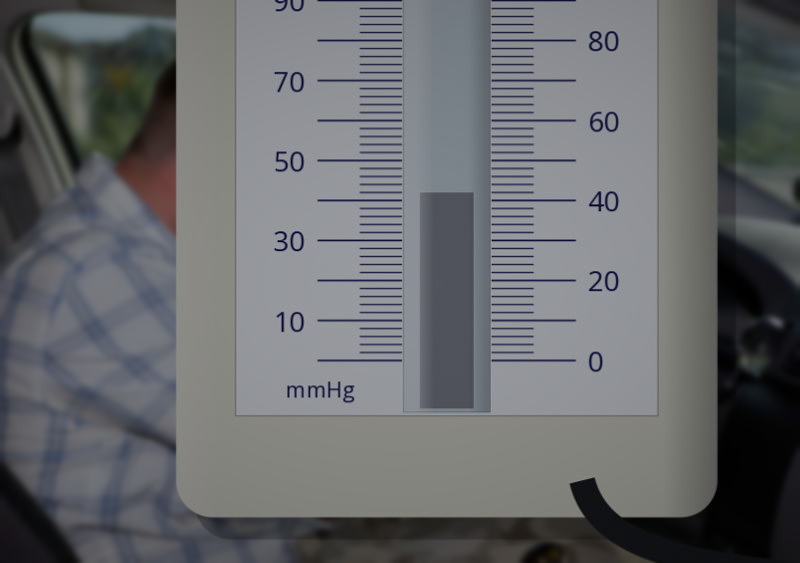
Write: **42** mmHg
